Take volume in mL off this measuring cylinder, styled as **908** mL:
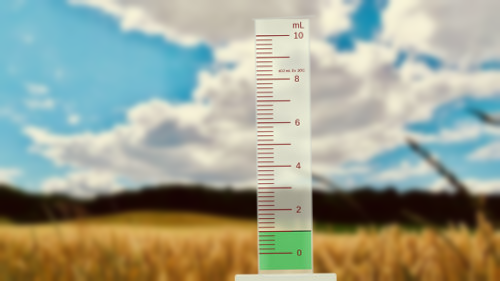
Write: **1** mL
